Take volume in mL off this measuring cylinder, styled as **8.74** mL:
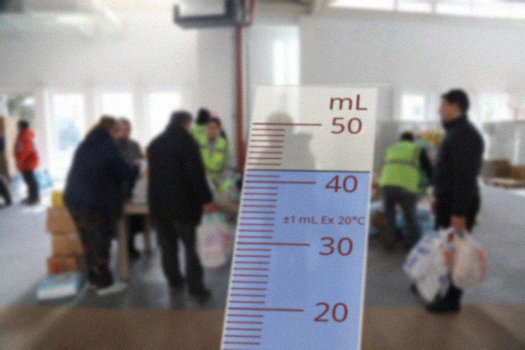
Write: **42** mL
